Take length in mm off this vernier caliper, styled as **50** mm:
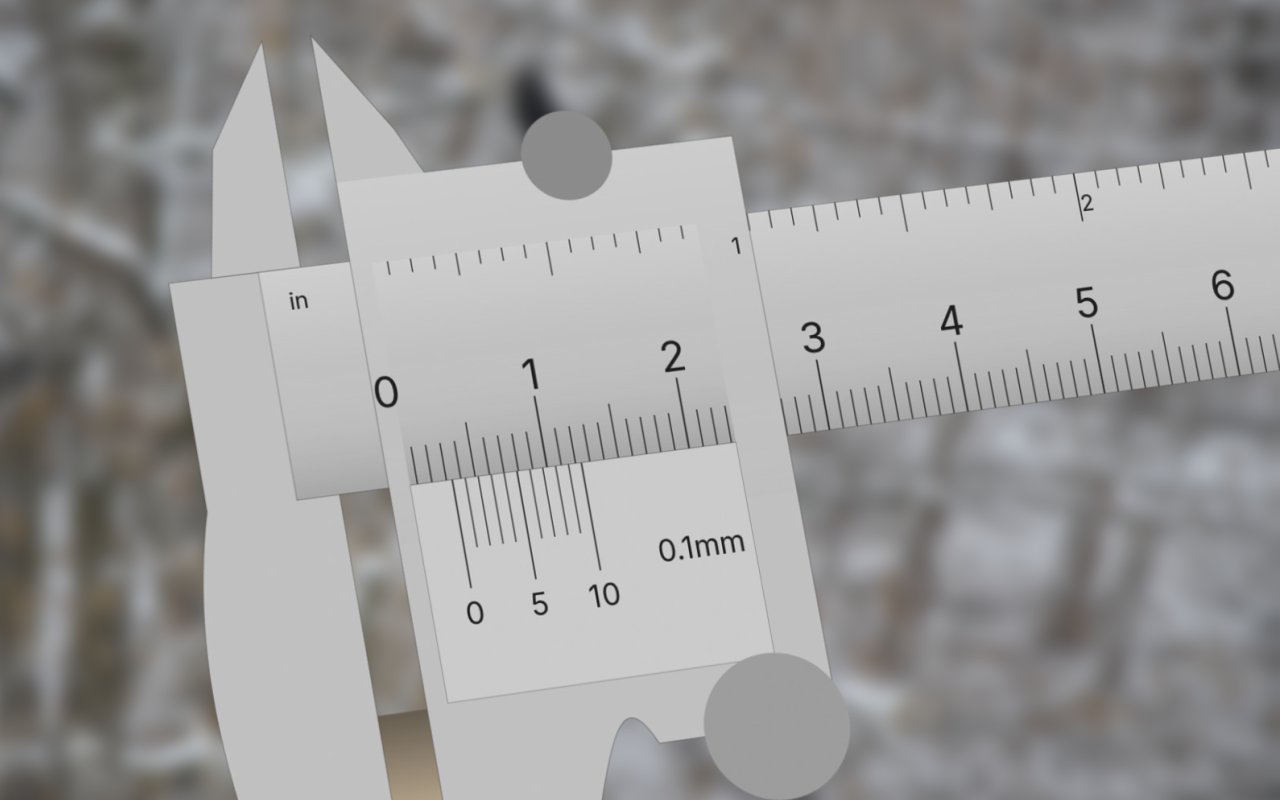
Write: **3.4** mm
